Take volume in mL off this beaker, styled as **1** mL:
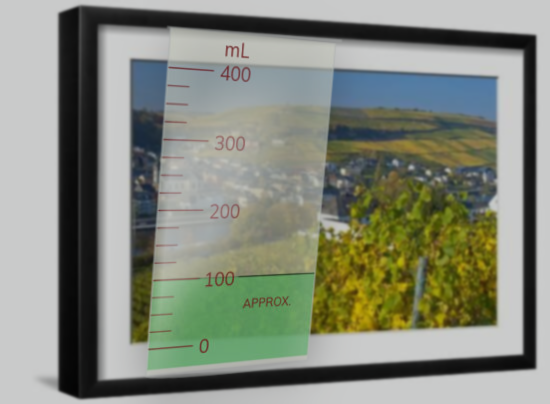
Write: **100** mL
